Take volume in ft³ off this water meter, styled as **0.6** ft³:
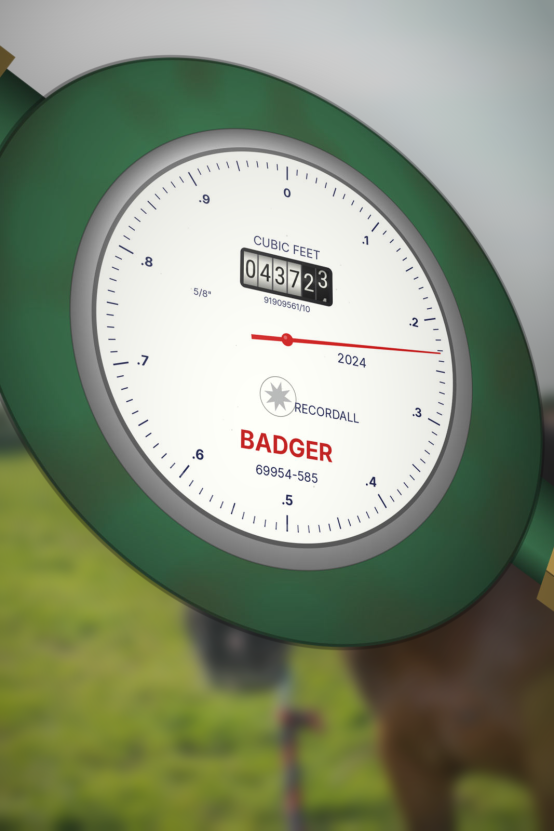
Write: **43723.23** ft³
